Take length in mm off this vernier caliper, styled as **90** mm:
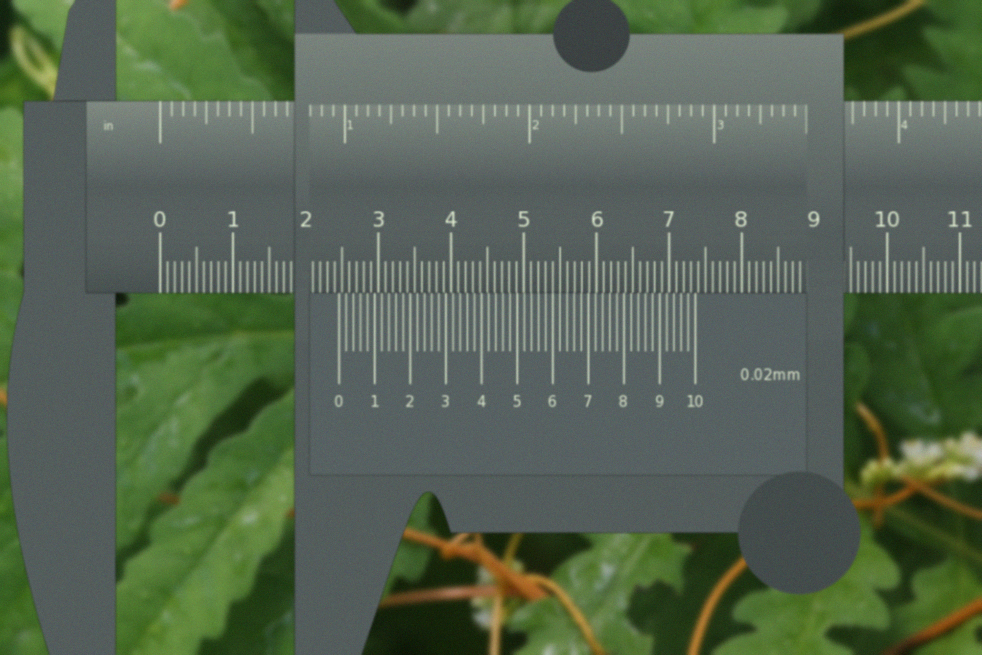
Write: **24.6** mm
